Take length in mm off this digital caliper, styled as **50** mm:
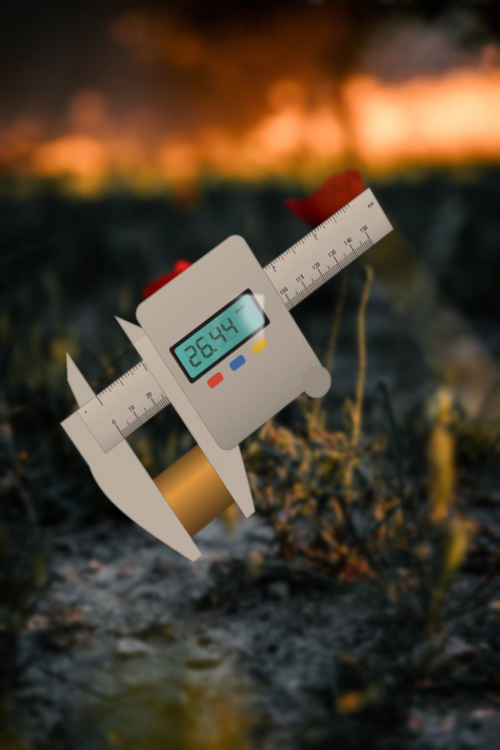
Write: **26.44** mm
